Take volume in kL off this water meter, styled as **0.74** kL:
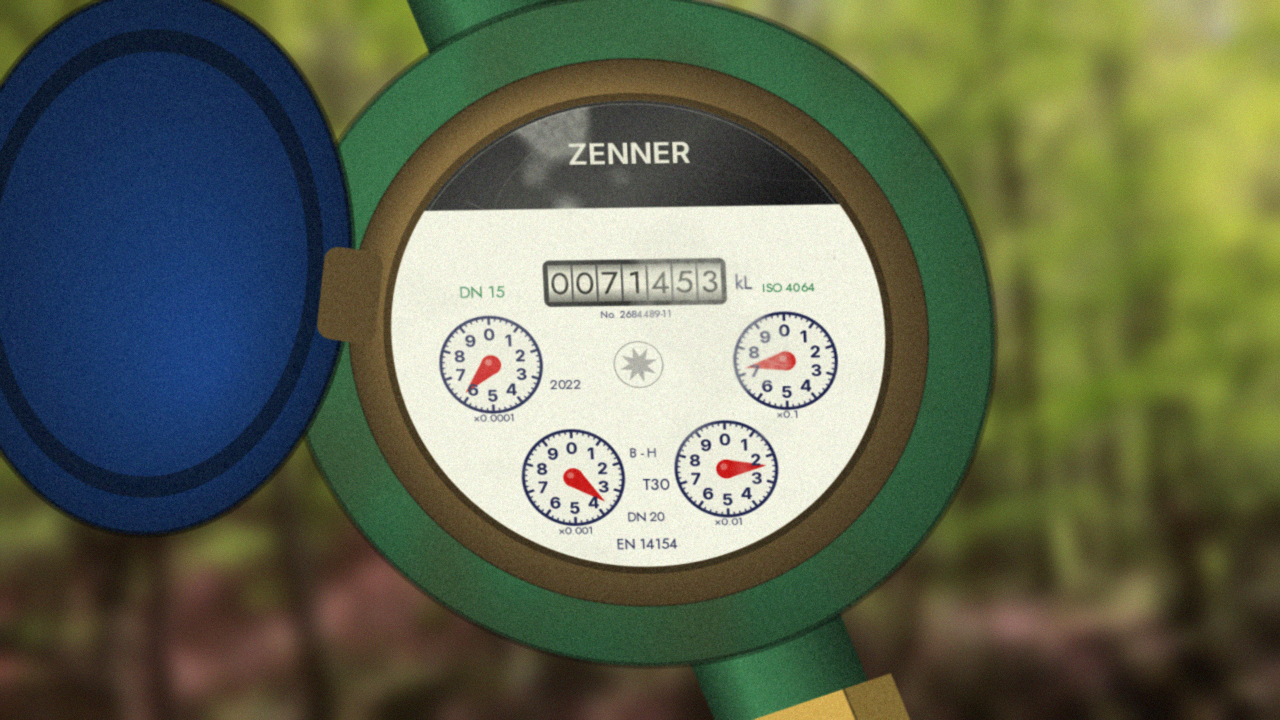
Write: **71453.7236** kL
